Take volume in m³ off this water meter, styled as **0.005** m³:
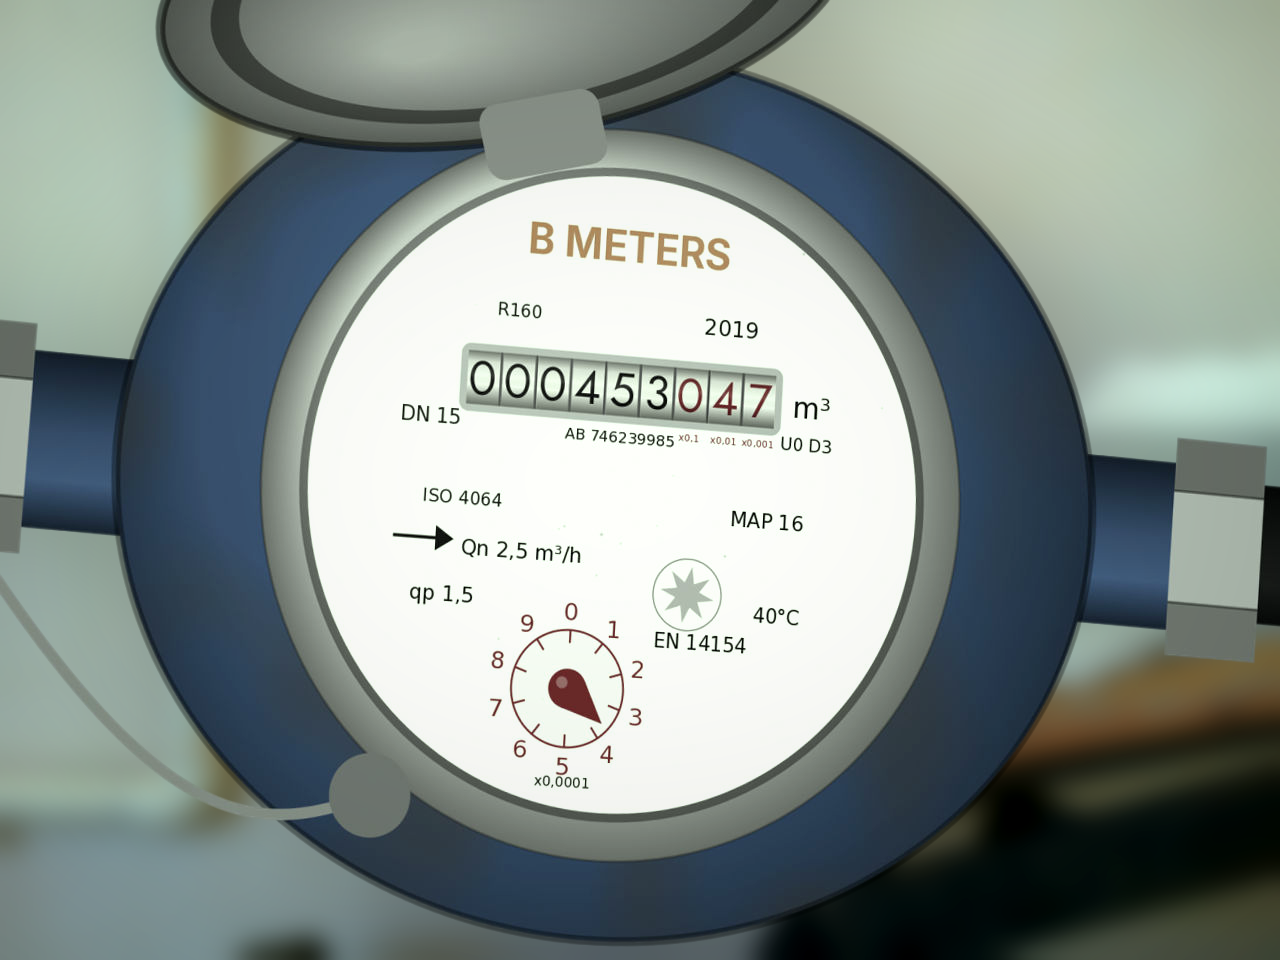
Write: **453.0473** m³
